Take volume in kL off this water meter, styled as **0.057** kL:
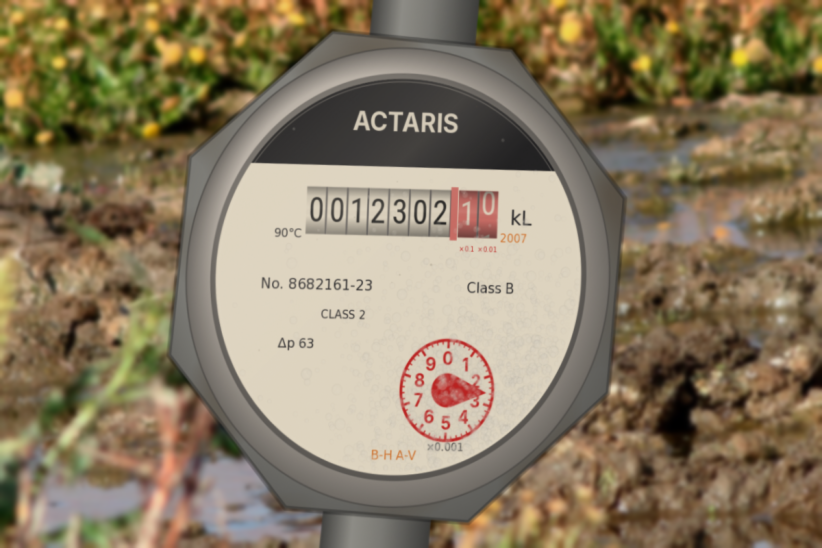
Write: **12302.102** kL
